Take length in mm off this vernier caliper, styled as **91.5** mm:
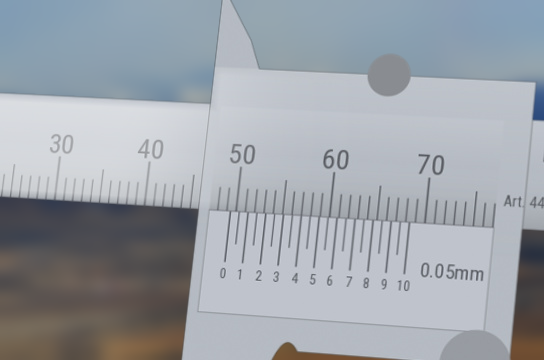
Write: **49.4** mm
